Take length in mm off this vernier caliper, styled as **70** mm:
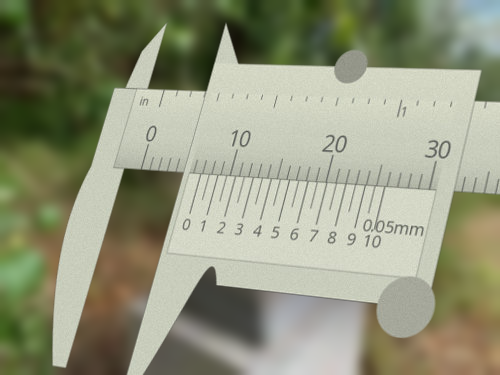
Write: **6.8** mm
